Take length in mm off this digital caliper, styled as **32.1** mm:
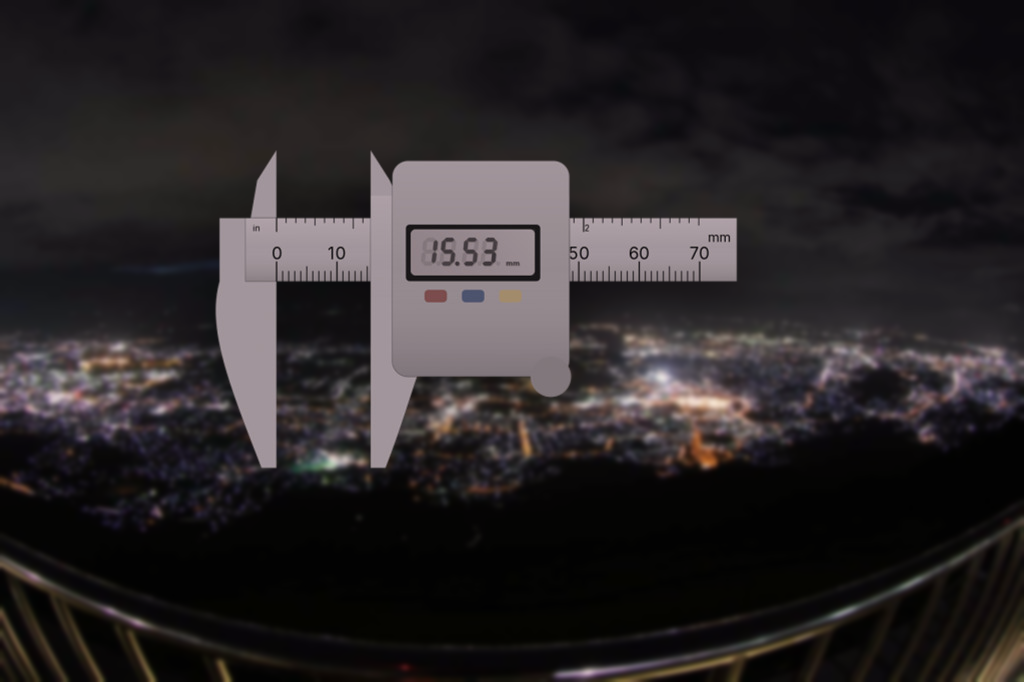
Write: **15.53** mm
